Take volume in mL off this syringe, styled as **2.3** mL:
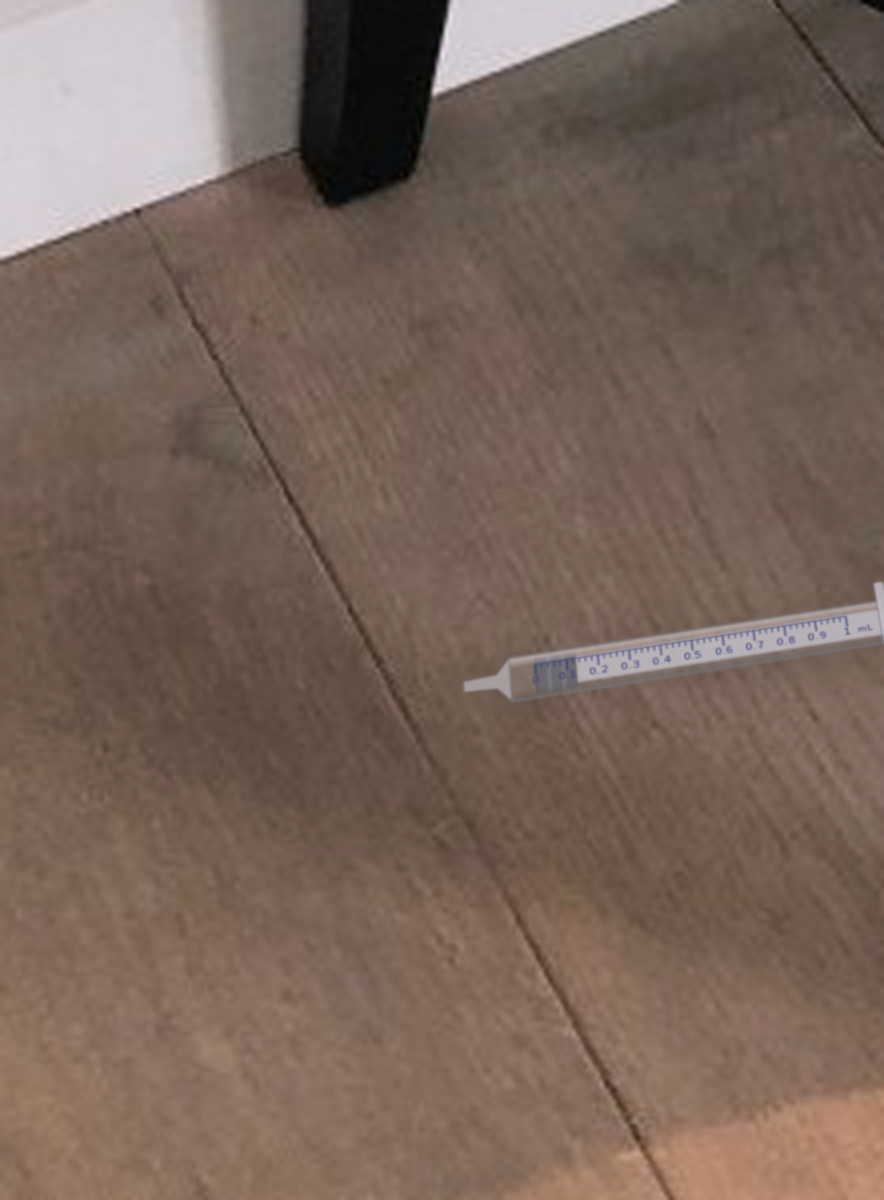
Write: **0** mL
